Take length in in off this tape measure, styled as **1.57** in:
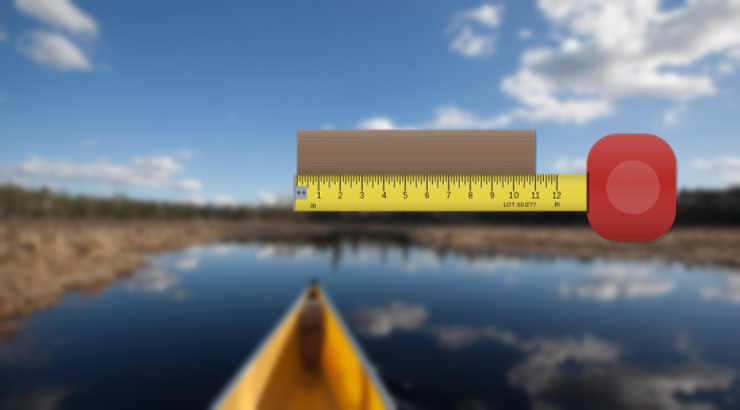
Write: **11** in
